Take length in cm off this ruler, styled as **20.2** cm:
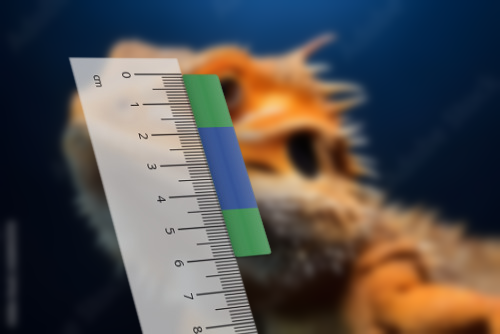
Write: **6** cm
